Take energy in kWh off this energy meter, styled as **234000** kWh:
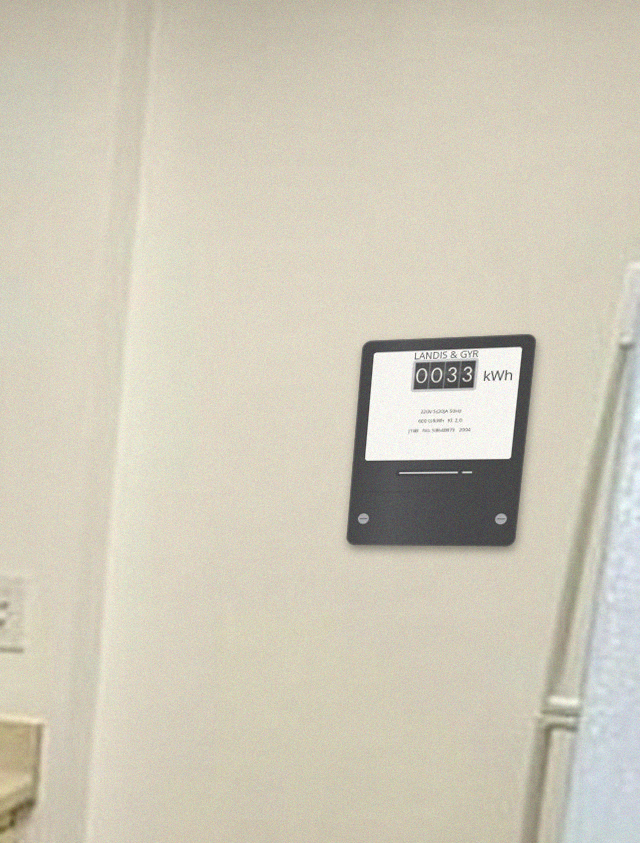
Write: **33** kWh
